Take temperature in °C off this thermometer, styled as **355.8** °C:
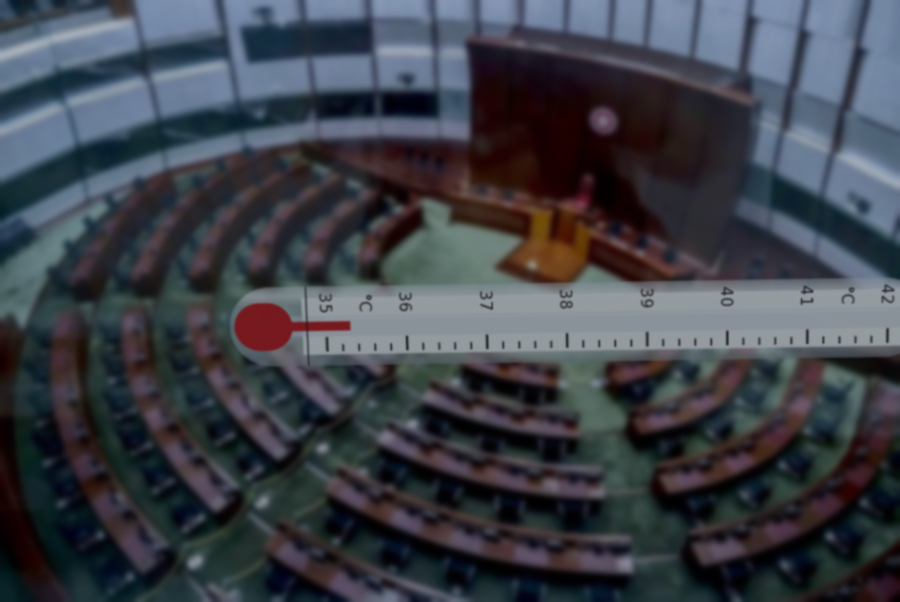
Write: **35.3** °C
